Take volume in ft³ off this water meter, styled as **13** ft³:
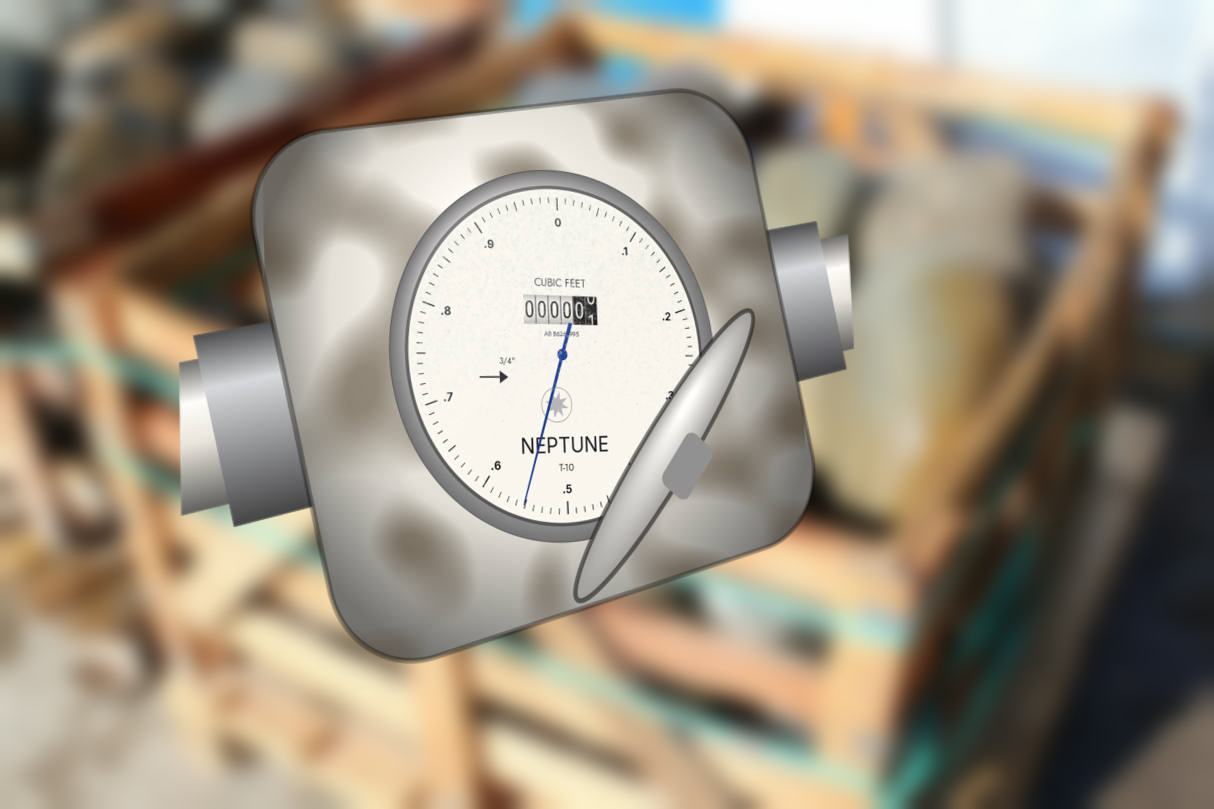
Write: **0.55** ft³
